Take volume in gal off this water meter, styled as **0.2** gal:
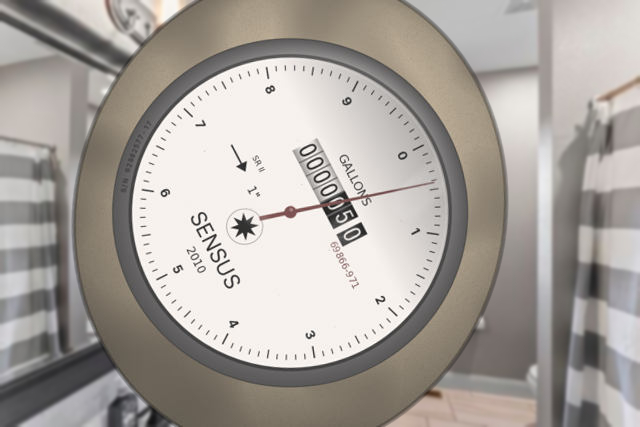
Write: **50.4** gal
